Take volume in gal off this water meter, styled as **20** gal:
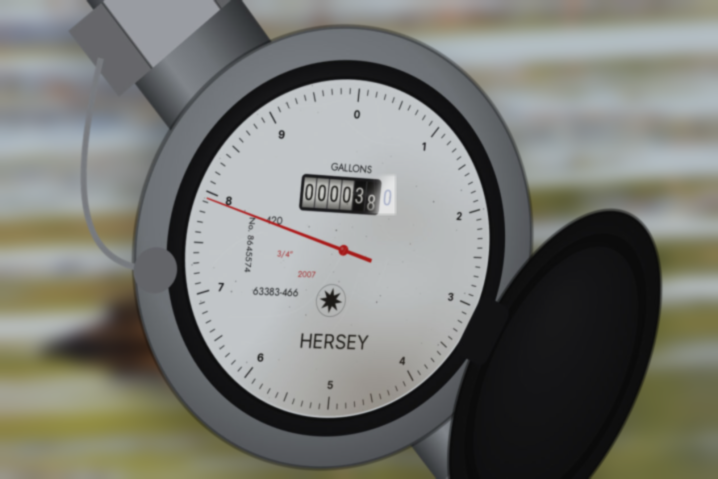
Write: **377.9** gal
